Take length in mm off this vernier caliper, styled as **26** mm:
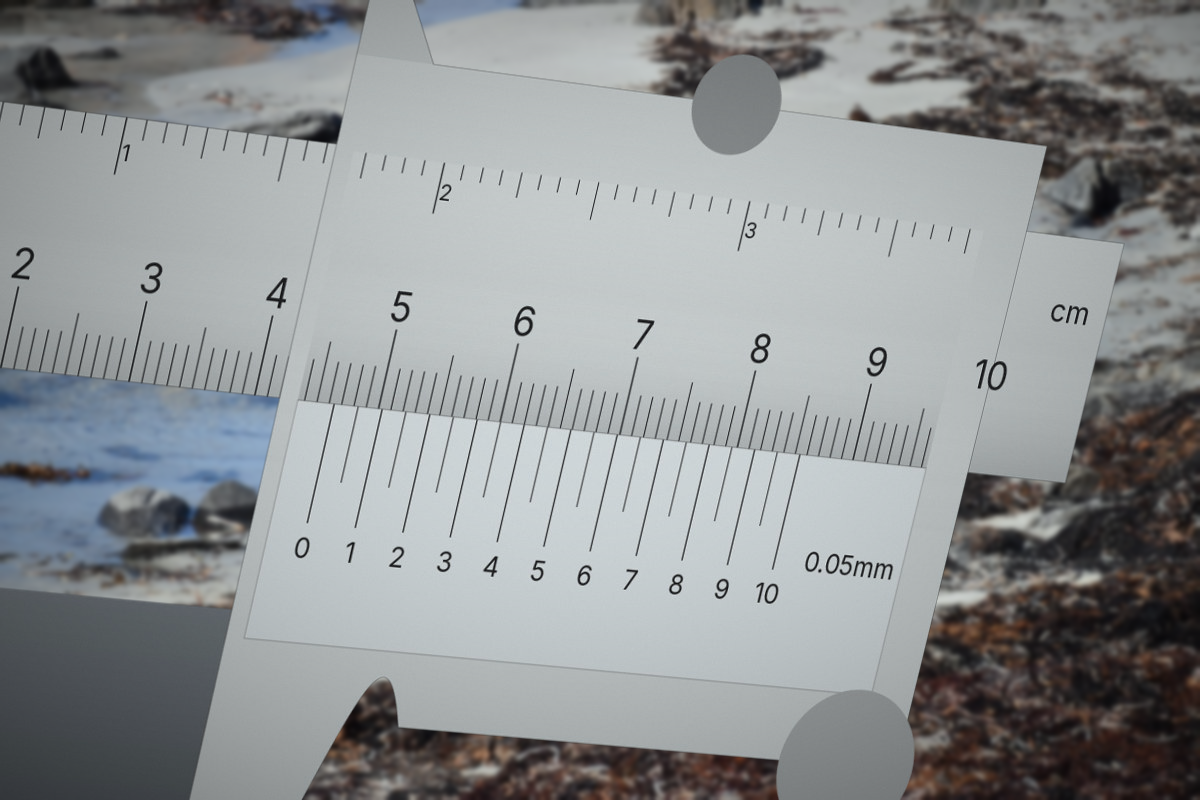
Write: **46.4** mm
